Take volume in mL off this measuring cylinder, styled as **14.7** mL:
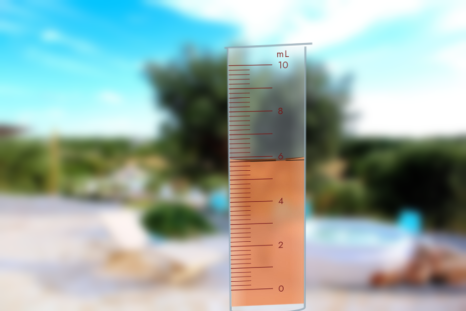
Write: **5.8** mL
